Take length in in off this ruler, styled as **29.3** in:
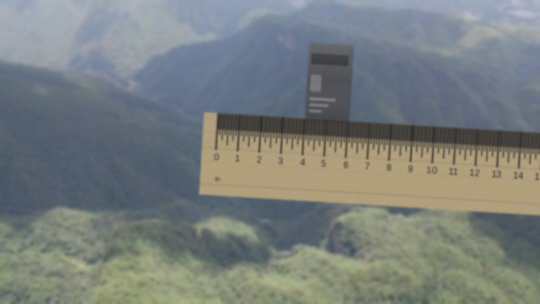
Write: **2** in
